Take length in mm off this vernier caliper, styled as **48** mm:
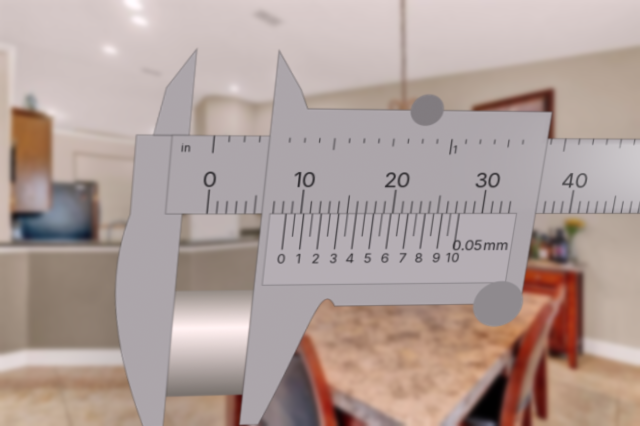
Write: **8.4** mm
